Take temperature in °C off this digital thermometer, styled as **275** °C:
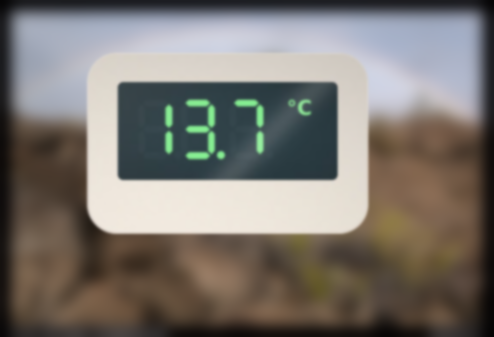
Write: **13.7** °C
